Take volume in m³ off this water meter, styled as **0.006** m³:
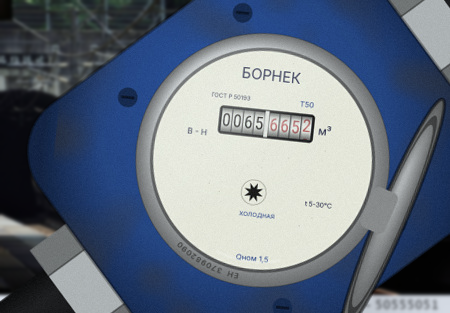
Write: **65.6652** m³
